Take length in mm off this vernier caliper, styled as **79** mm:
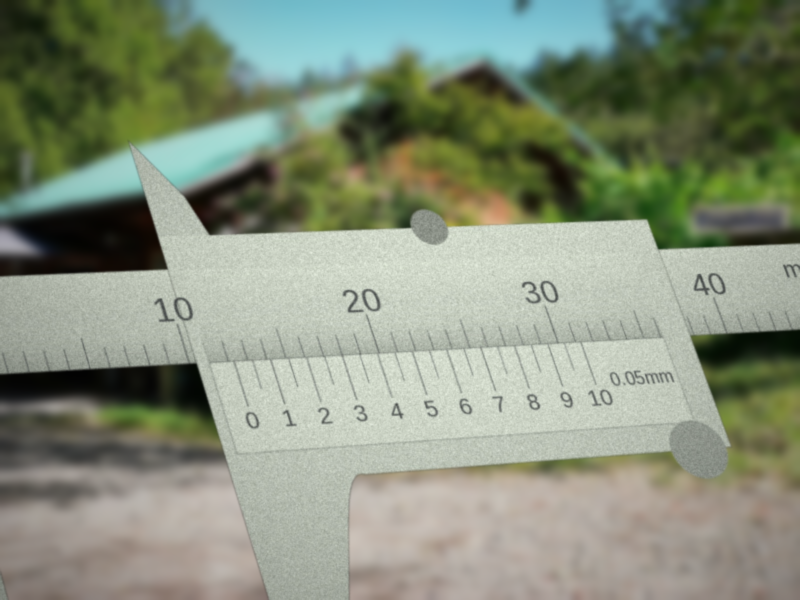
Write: **12.3** mm
